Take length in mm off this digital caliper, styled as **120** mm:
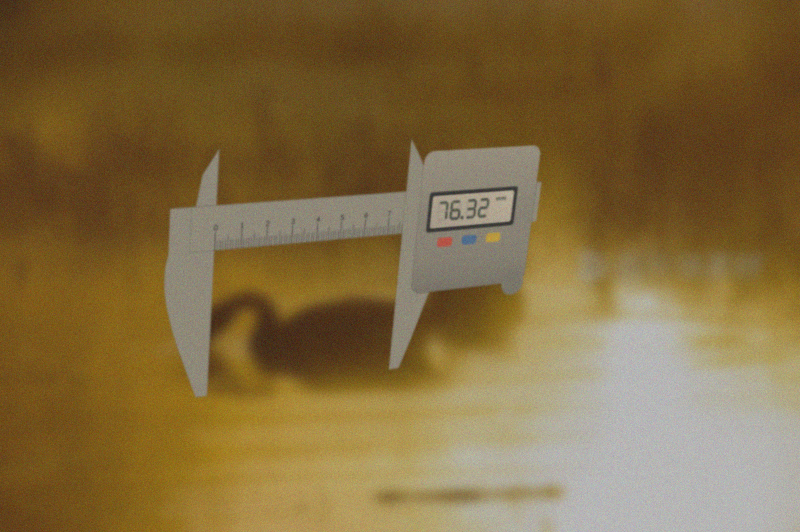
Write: **76.32** mm
